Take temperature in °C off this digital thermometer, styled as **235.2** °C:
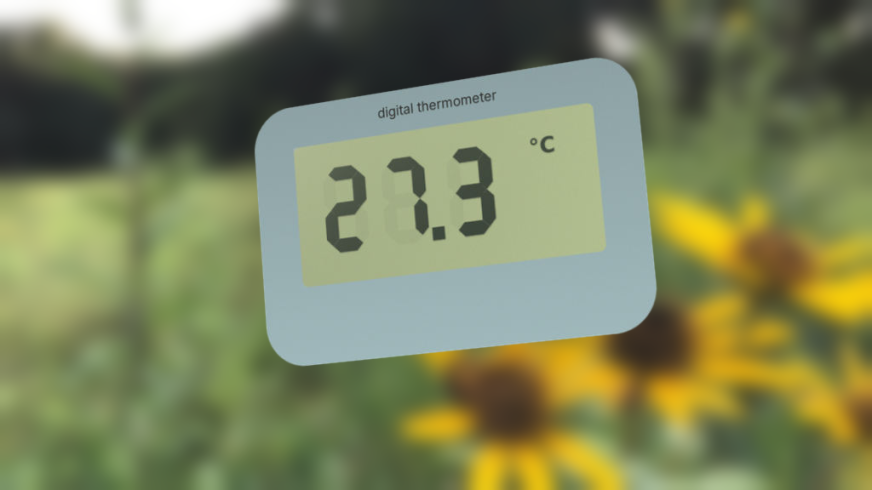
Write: **27.3** °C
